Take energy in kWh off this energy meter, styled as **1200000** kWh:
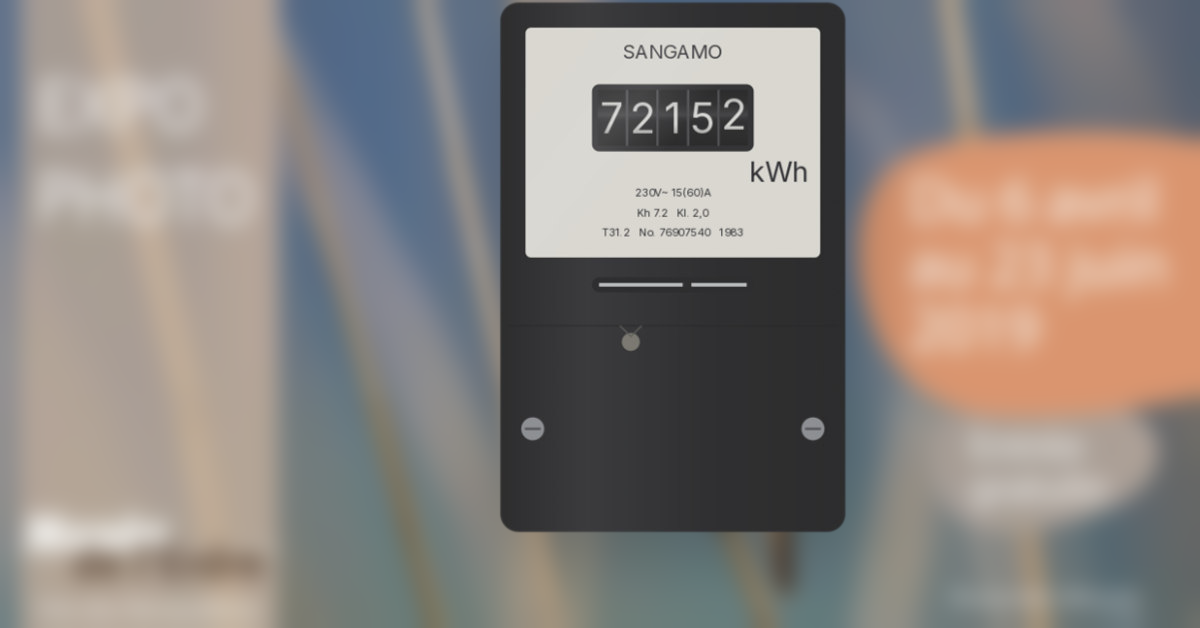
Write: **72152** kWh
